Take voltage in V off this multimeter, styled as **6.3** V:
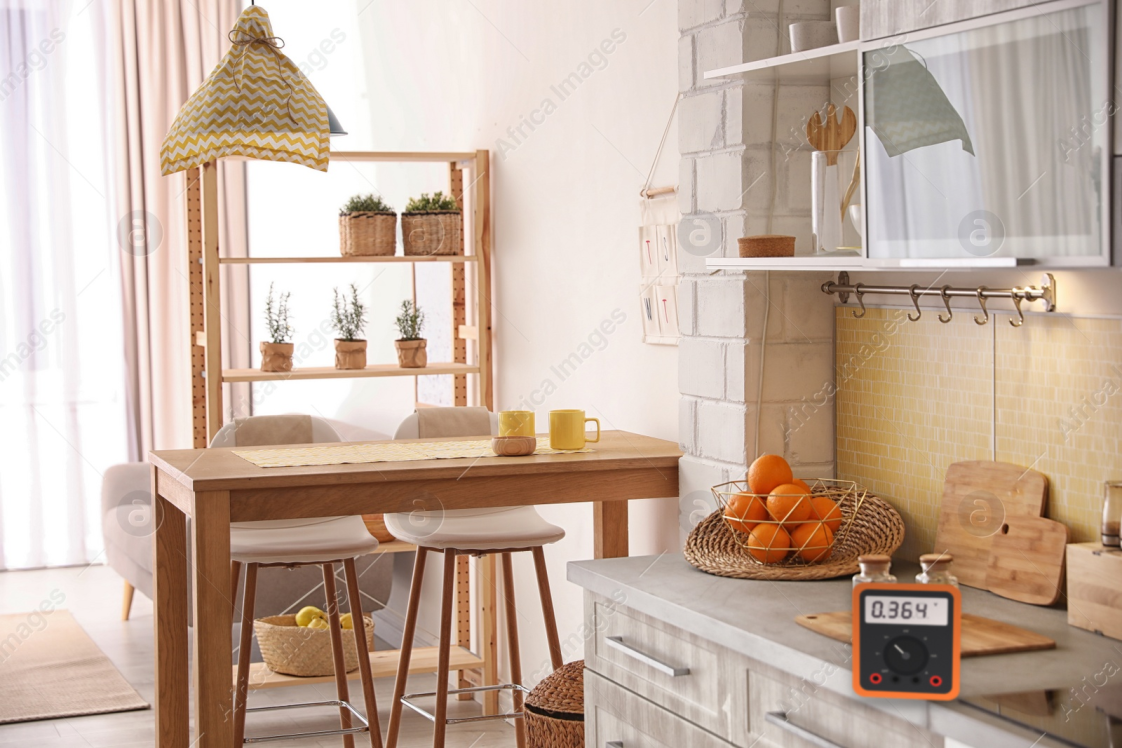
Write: **0.364** V
